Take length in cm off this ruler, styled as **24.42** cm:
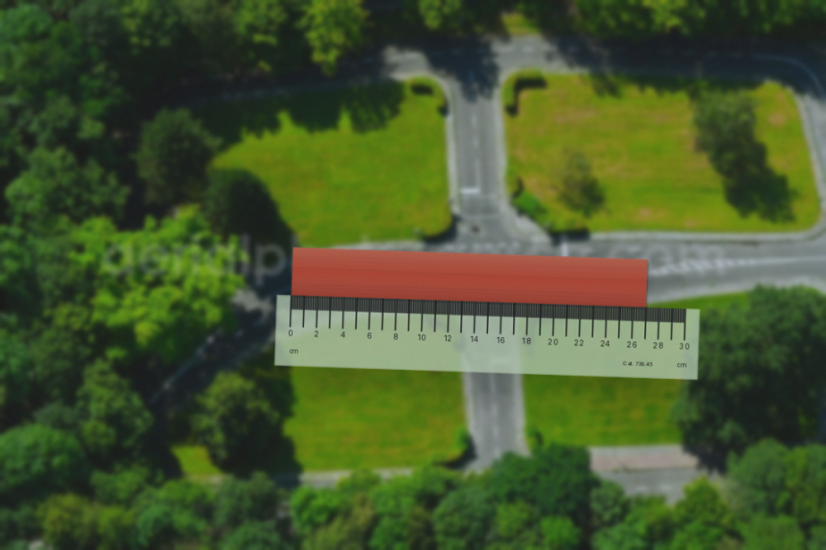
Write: **27** cm
